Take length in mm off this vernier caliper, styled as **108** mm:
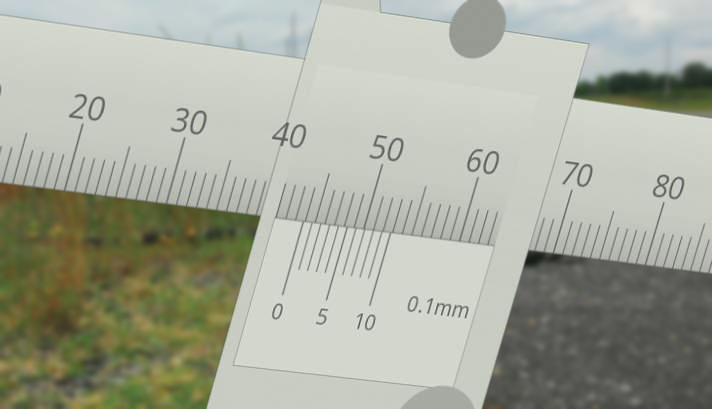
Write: **43.8** mm
